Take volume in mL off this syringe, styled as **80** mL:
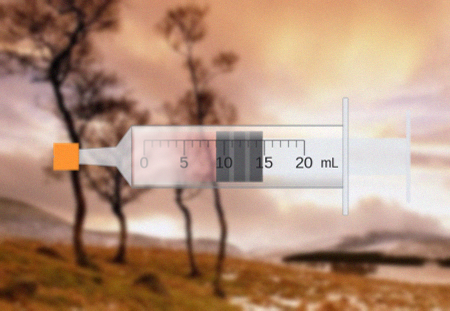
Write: **9** mL
